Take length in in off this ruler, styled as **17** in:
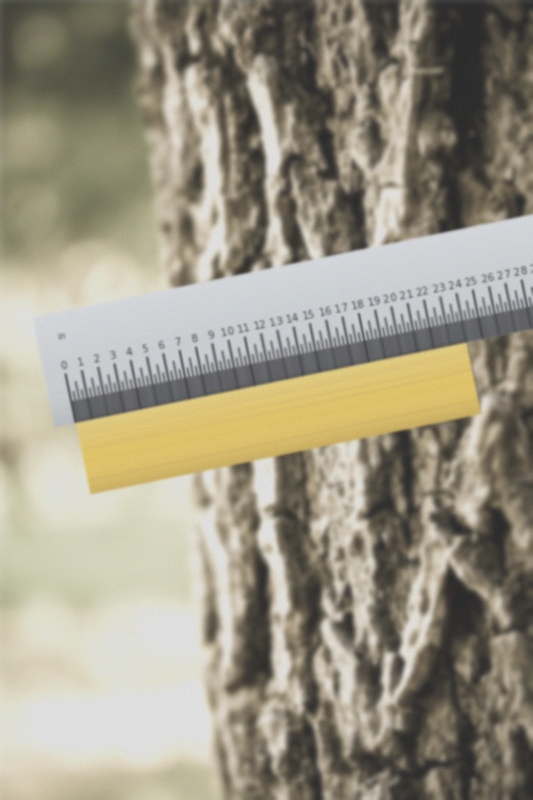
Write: **24** in
